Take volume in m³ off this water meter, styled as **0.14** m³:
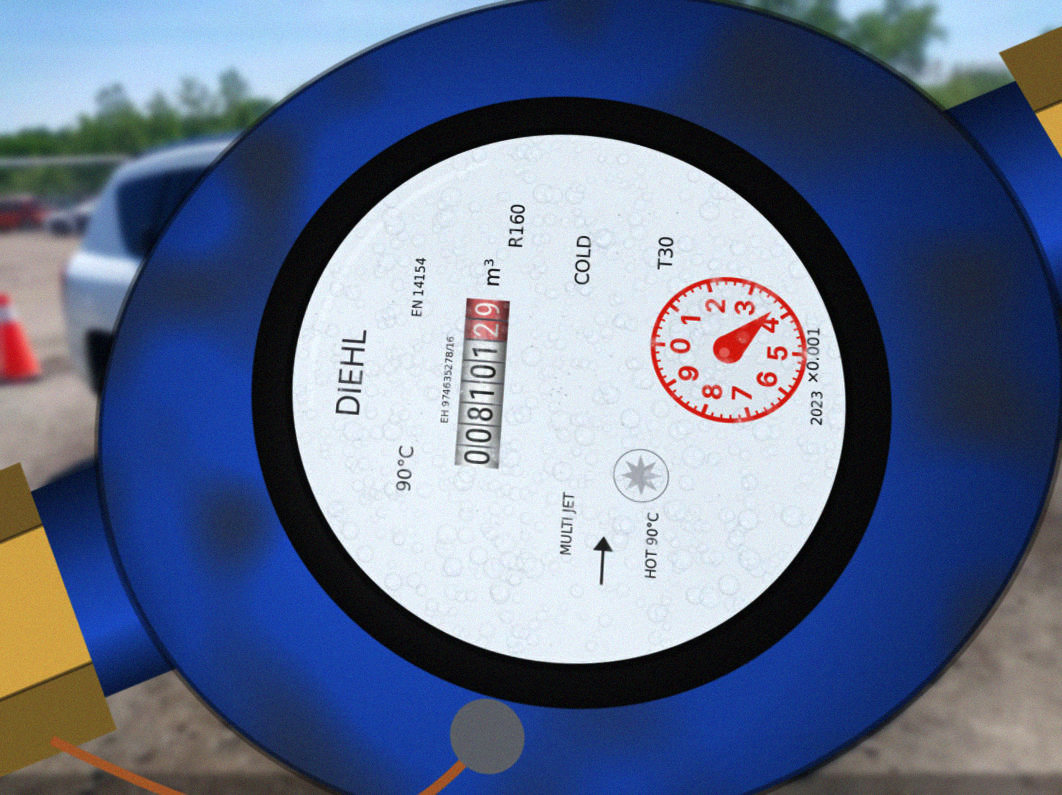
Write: **8101.293** m³
